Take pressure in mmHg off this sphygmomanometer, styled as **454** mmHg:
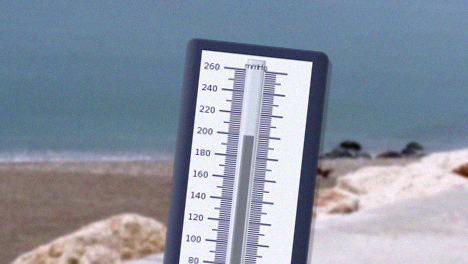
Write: **200** mmHg
